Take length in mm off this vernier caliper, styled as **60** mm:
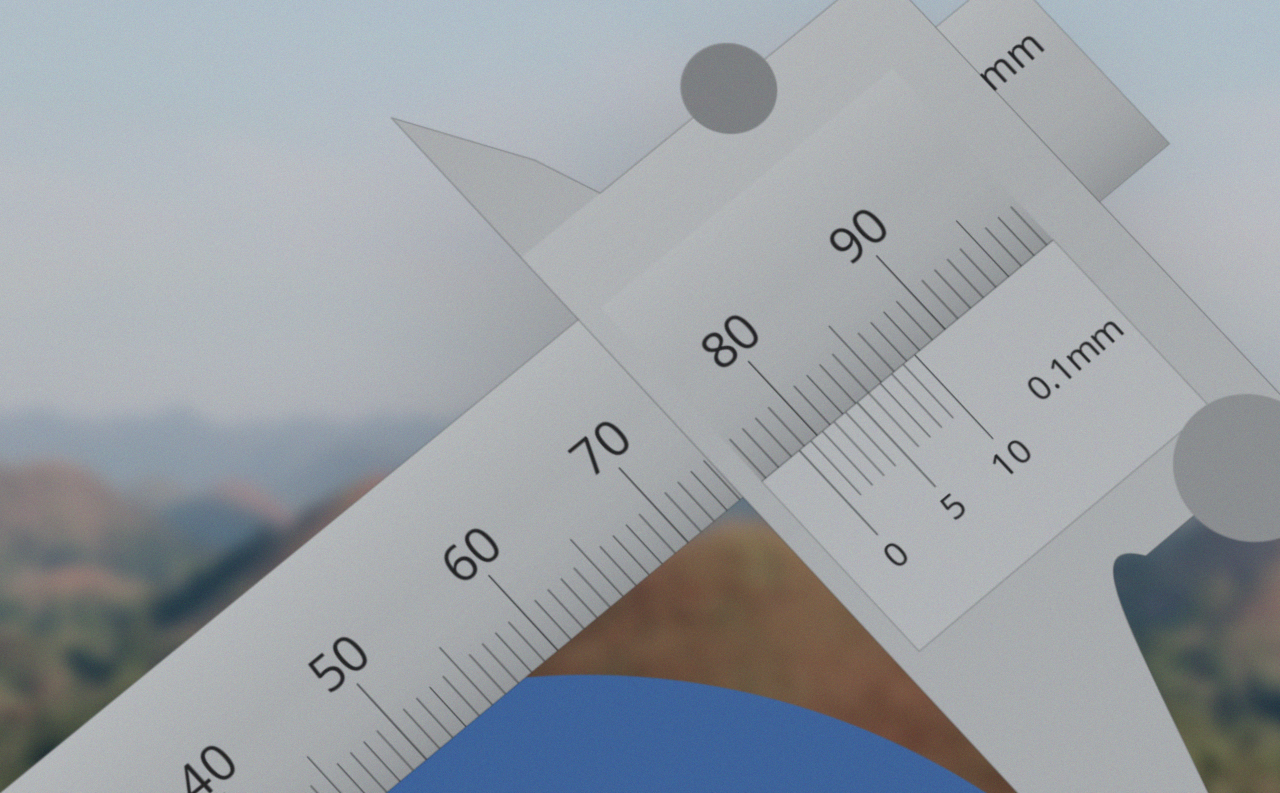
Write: **78.6** mm
